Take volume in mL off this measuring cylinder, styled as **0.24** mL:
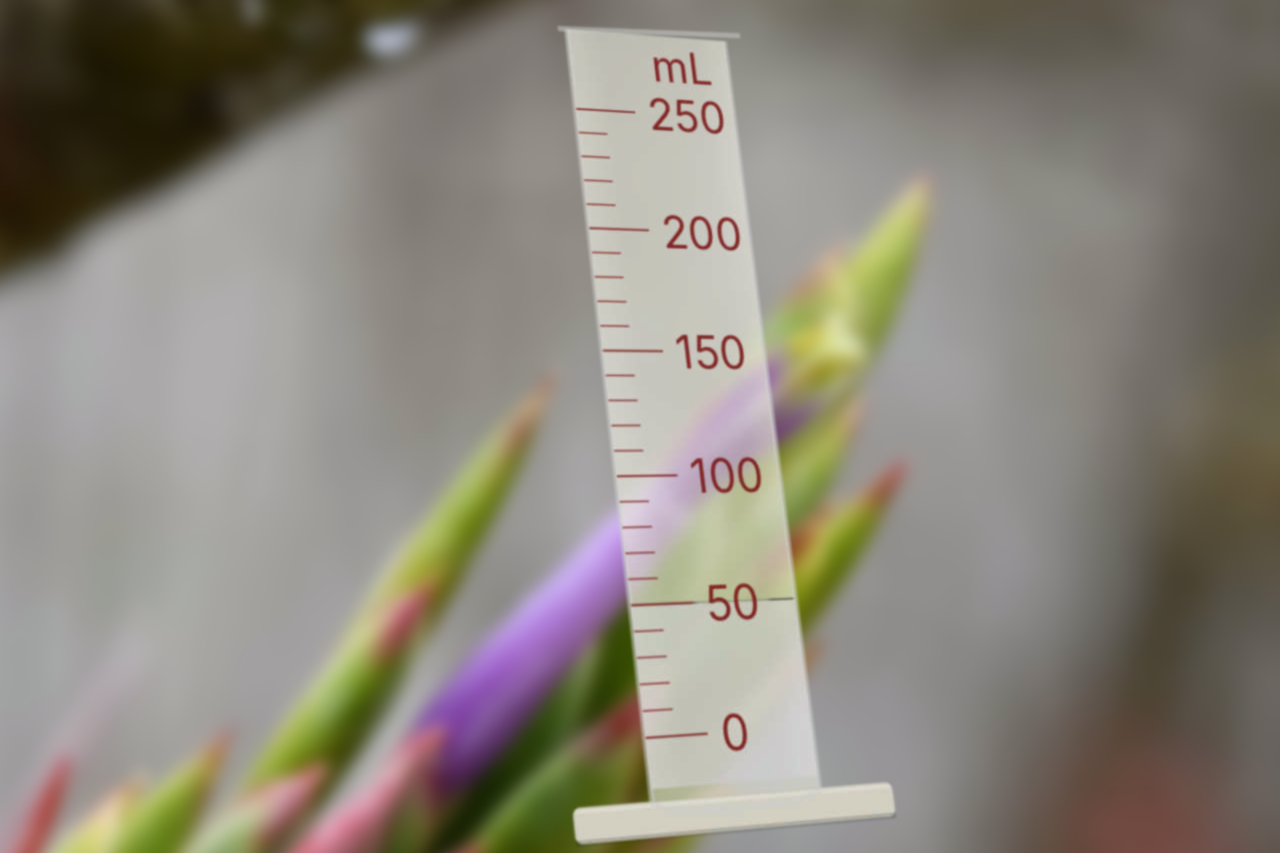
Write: **50** mL
